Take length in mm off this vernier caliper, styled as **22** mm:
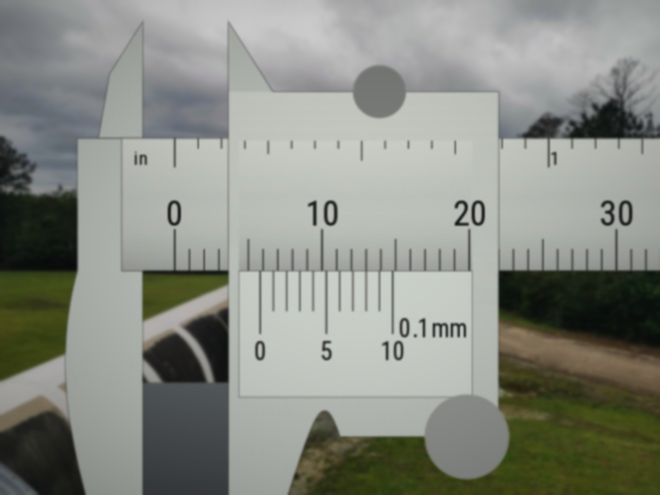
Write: **5.8** mm
